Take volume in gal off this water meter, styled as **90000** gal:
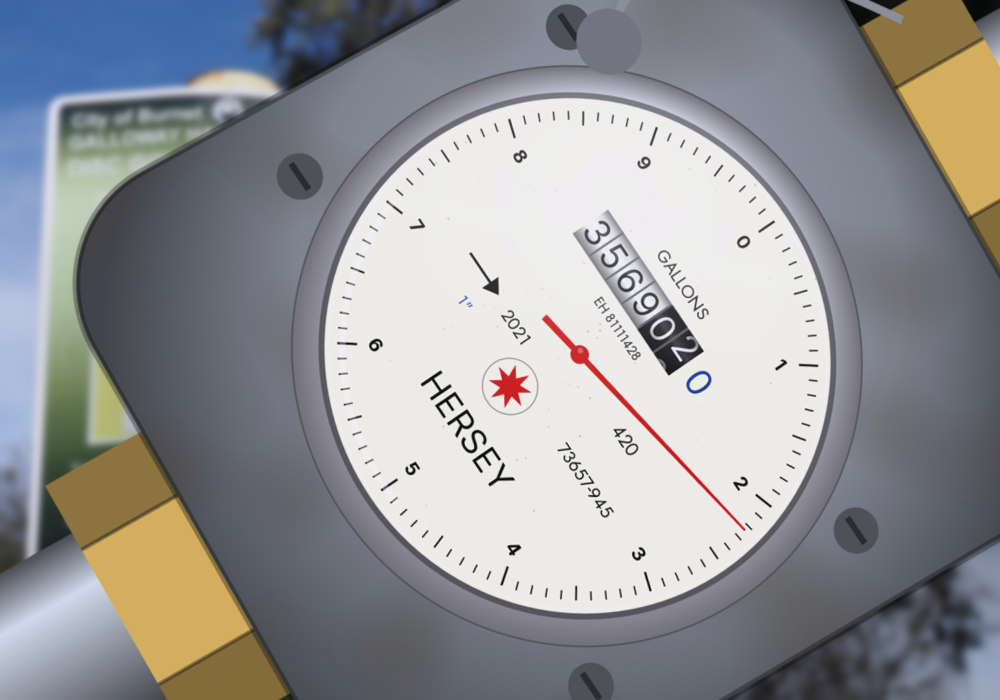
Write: **3569022.2** gal
